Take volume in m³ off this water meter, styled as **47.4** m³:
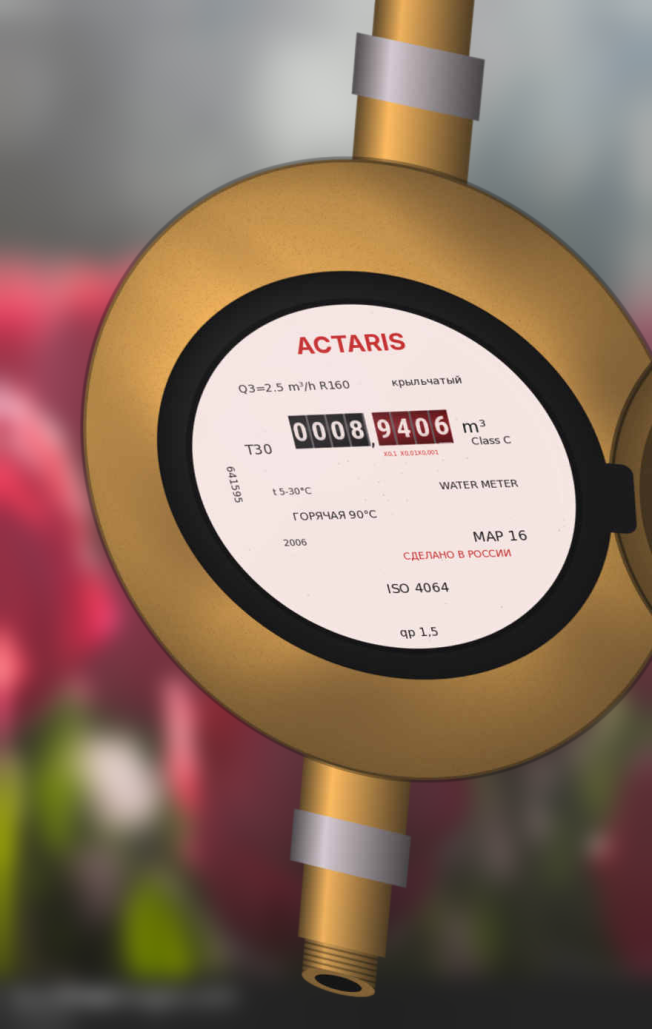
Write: **8.9406** m³
